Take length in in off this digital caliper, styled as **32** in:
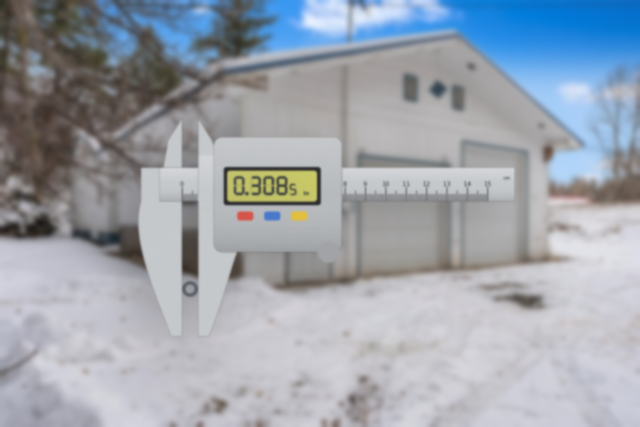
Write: **0.3085** in
